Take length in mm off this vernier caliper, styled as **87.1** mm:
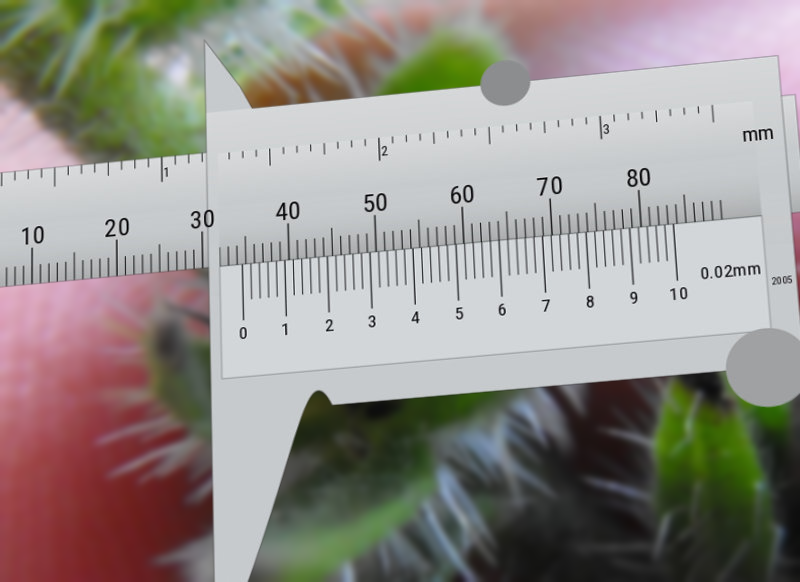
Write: **34.6** mm
